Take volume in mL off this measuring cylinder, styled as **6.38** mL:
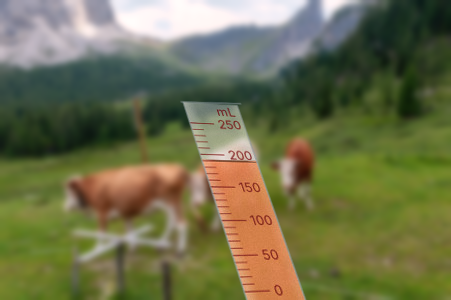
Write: **190** mL
